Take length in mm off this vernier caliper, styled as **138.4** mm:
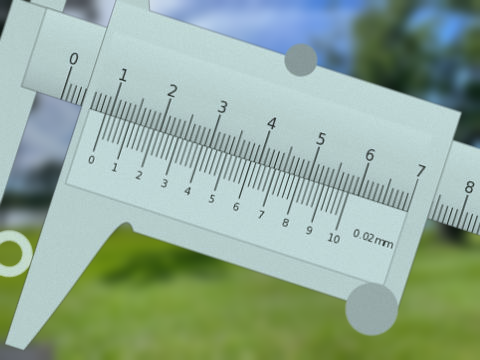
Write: **9.0** mm
